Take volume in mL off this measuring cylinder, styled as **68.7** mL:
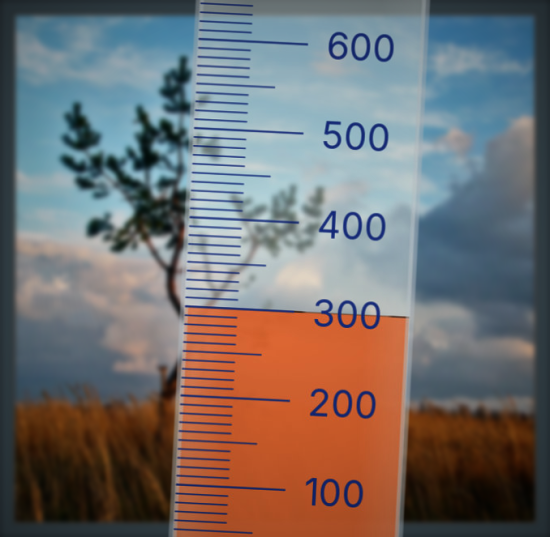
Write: **300** mL
